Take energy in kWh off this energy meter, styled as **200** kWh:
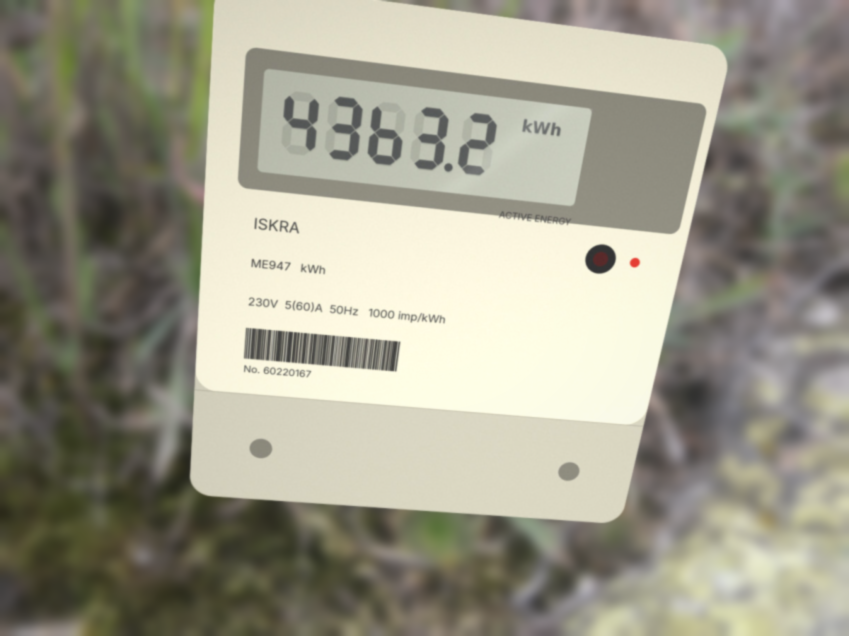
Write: **4363.2** kWh
